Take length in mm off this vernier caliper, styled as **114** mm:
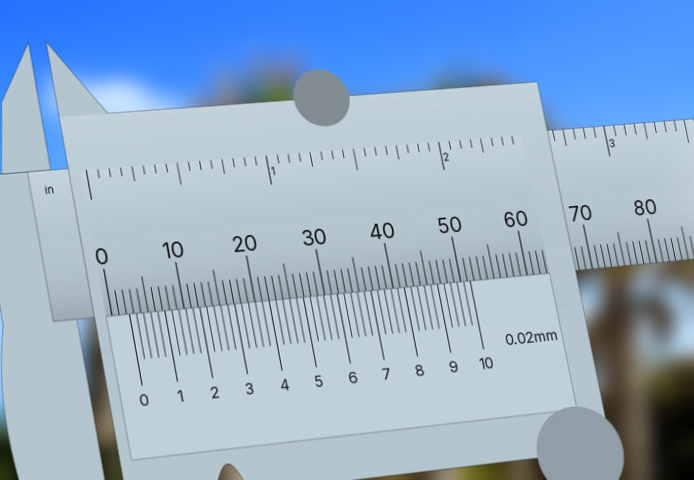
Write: **2.4** mm
